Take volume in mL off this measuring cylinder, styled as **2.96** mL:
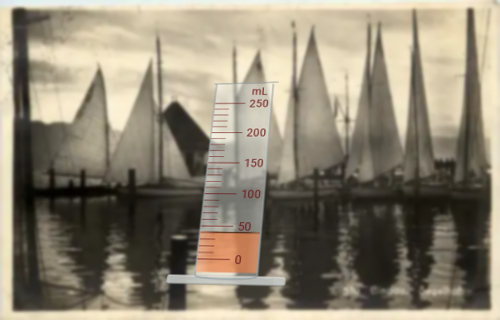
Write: **40** mL
